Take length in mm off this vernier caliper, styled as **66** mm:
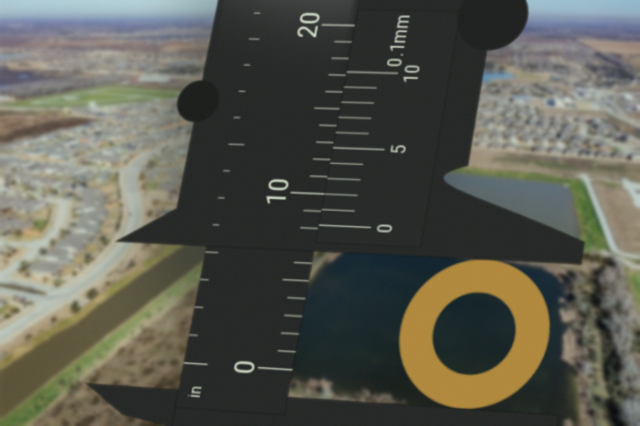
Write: **8.2** mm
